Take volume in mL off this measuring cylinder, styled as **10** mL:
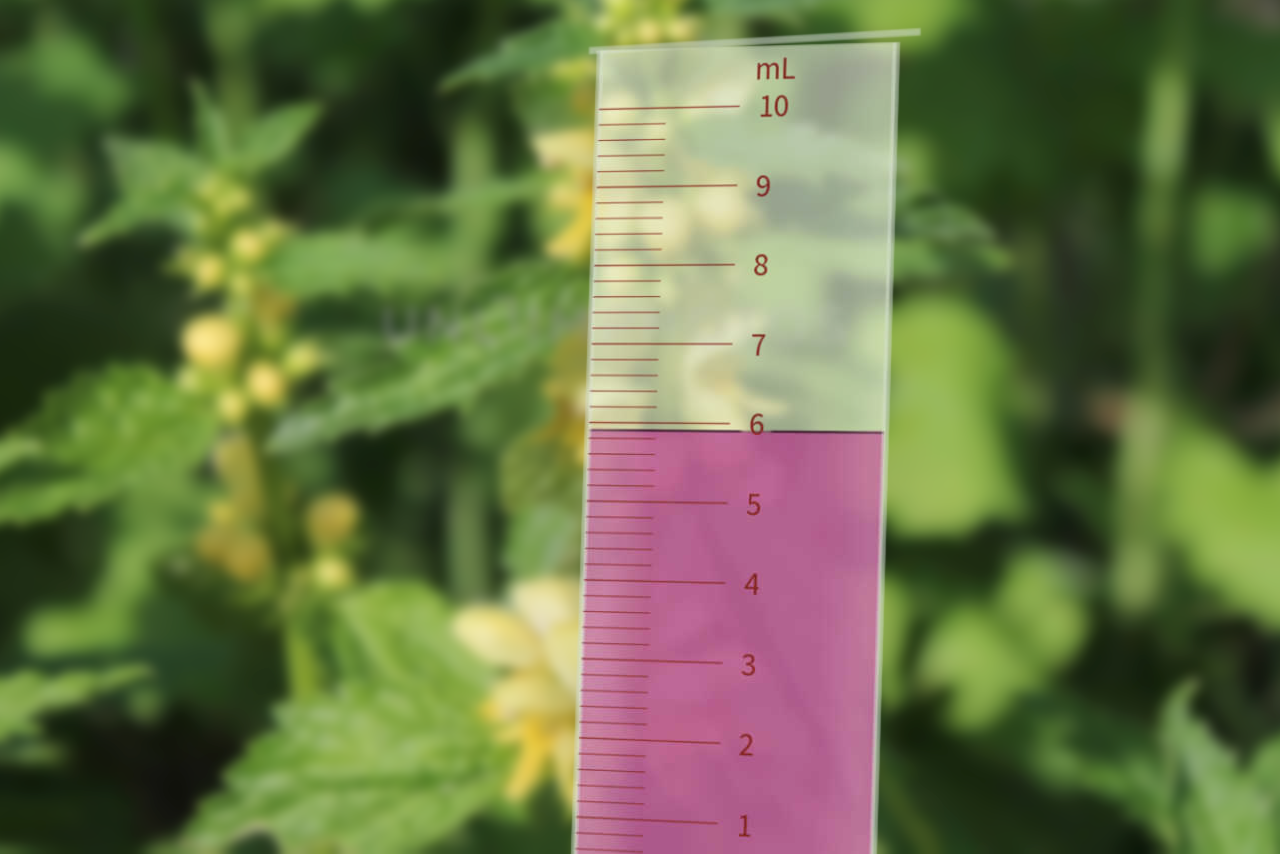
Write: **5.9** mL
